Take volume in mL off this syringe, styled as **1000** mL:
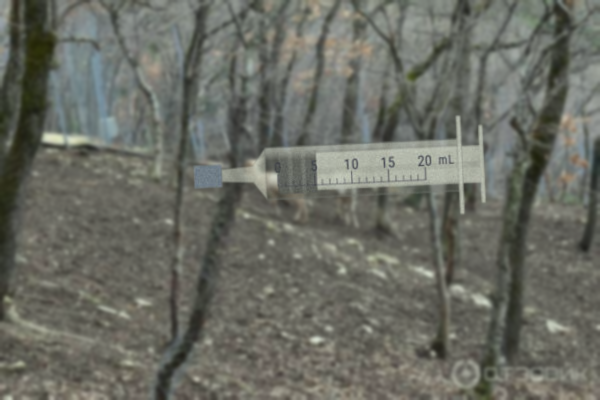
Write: **0** mL
